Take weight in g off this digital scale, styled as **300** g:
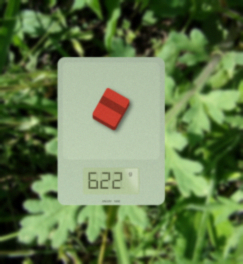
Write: **622** g
